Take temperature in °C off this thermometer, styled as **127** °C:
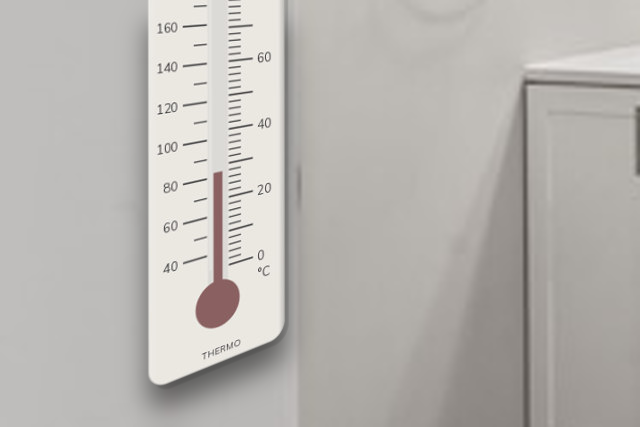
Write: **28** °C
